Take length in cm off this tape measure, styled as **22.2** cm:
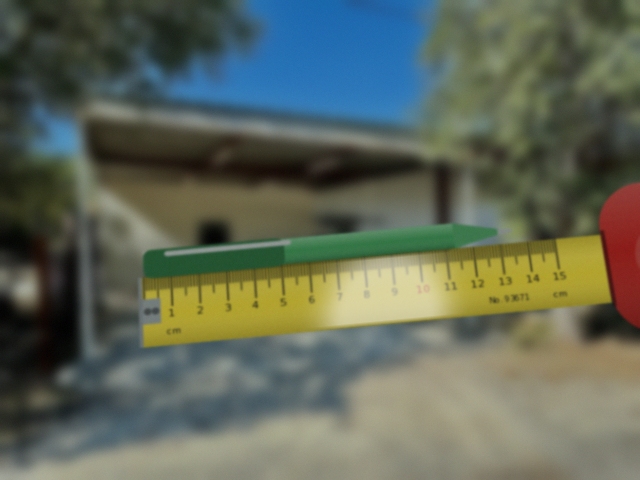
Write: **13.5** cm
